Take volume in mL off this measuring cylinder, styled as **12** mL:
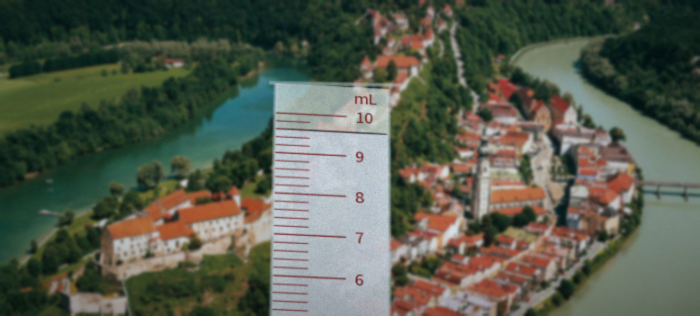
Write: **9.6** mL
